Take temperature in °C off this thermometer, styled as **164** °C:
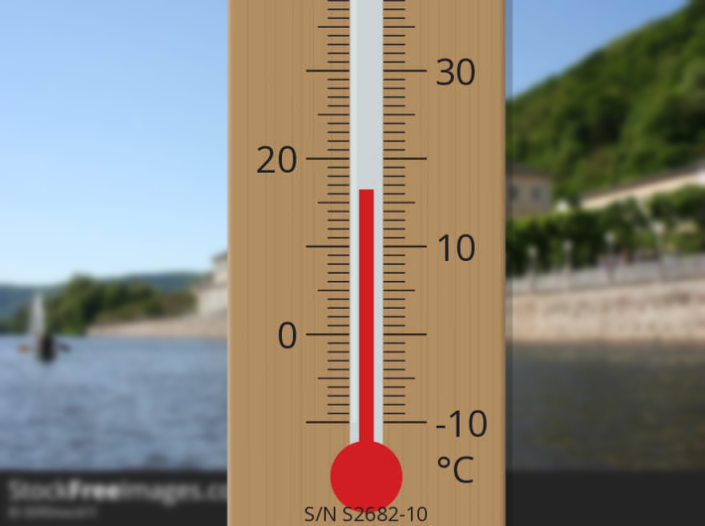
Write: **16.5** °C
